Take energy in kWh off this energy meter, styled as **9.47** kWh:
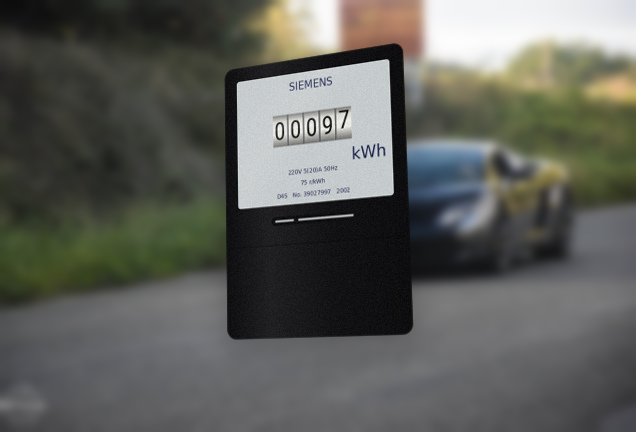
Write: **97** kWh
